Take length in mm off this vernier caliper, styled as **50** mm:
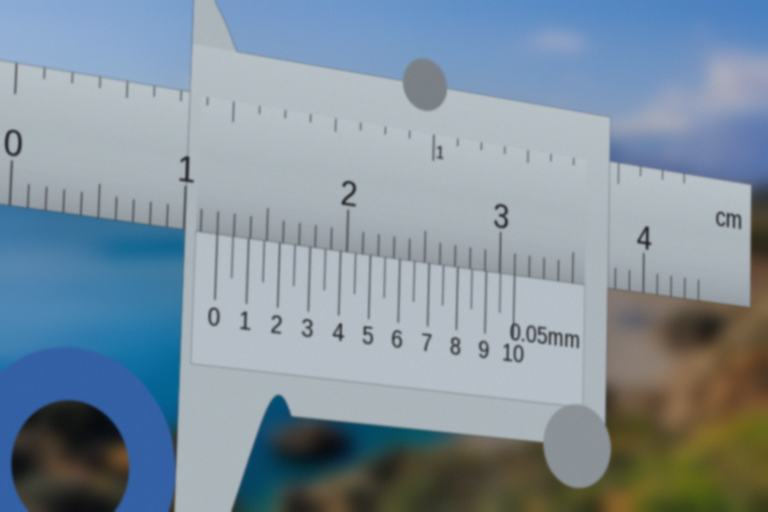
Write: **12.0** mm
